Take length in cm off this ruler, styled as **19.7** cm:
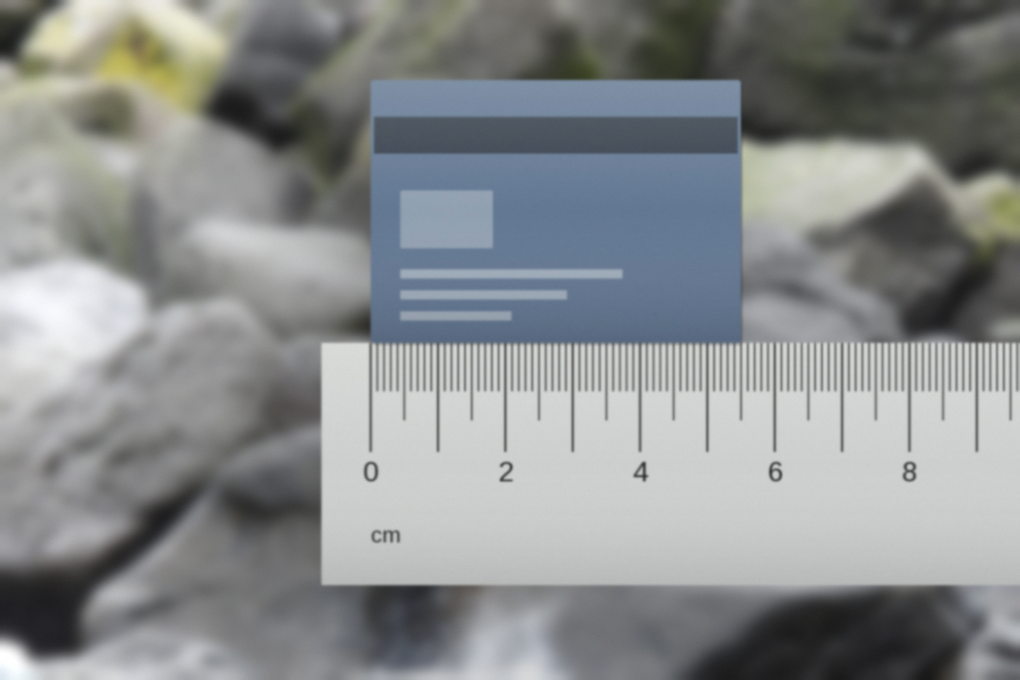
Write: **5.5** cm
